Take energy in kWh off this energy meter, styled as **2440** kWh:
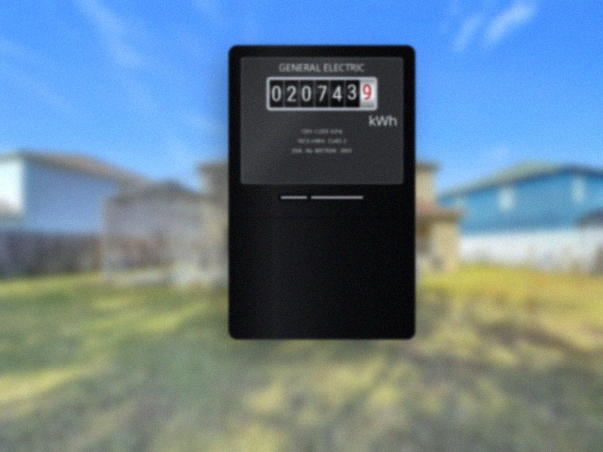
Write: **20743.9** kWh
